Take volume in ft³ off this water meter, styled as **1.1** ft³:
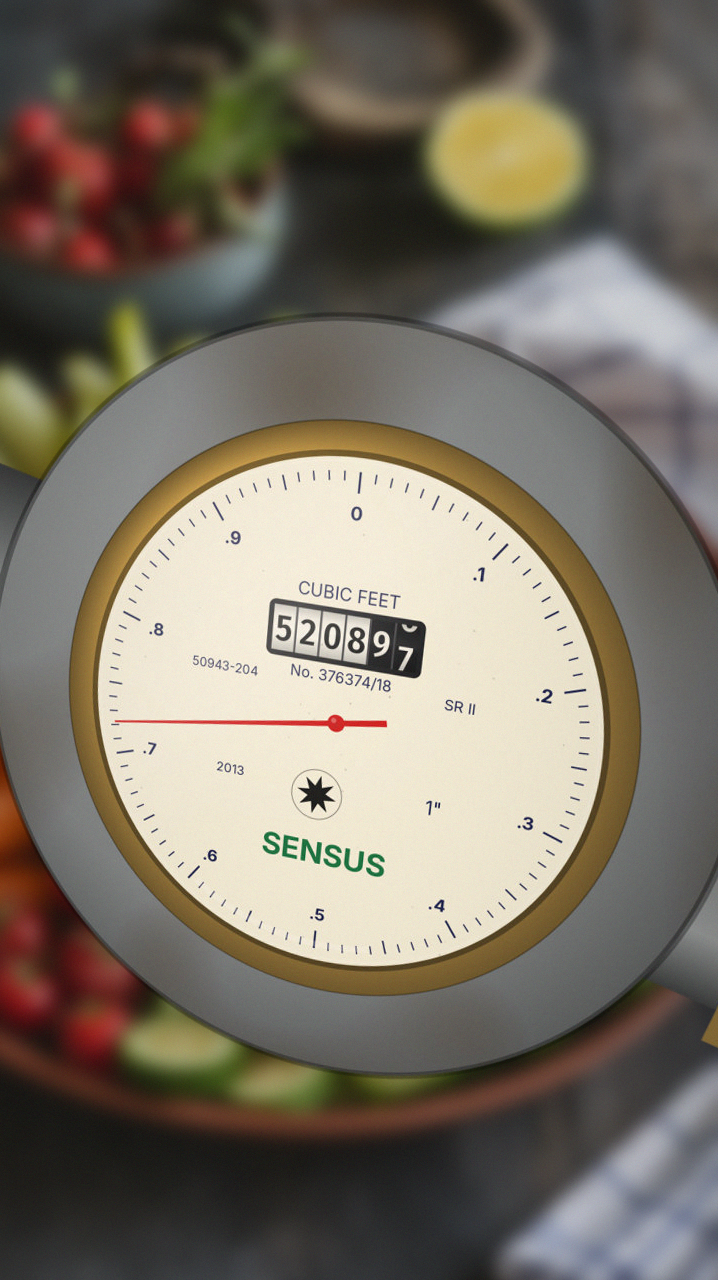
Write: **520896.72** ft³
